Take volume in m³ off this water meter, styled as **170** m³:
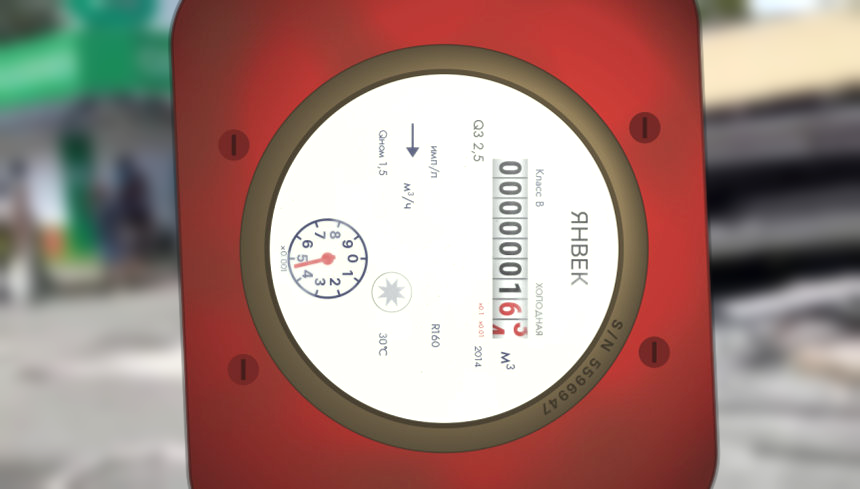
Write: **1.634** m³
